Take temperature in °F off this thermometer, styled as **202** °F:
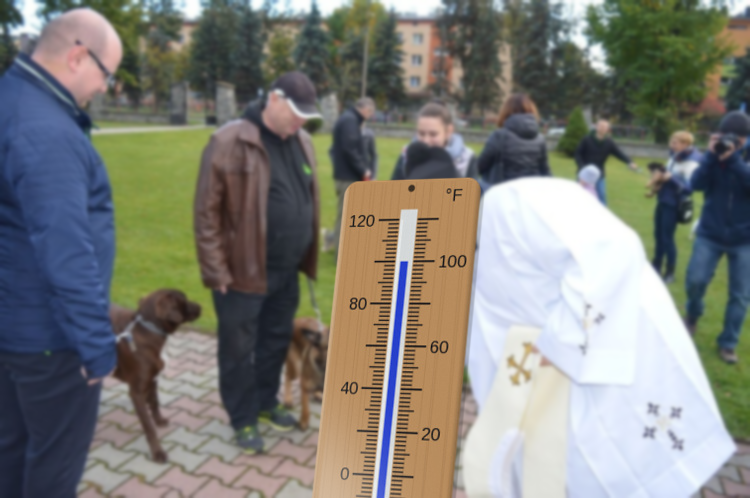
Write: **100** °F
